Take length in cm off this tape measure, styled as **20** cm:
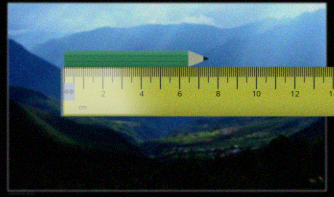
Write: **7.5** cm
